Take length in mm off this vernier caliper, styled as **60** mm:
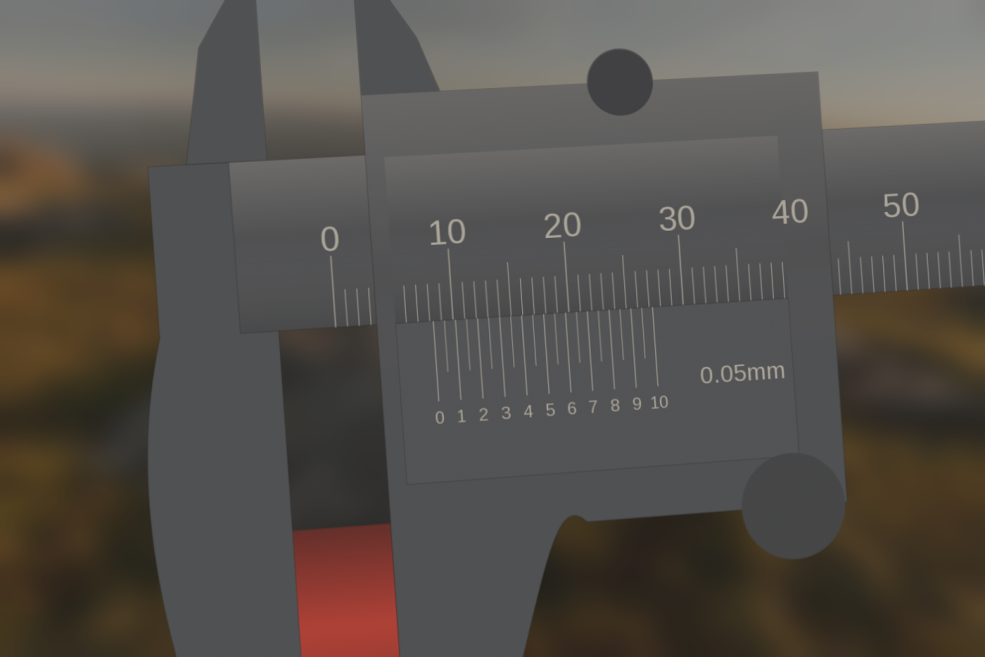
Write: **8.3** mm
